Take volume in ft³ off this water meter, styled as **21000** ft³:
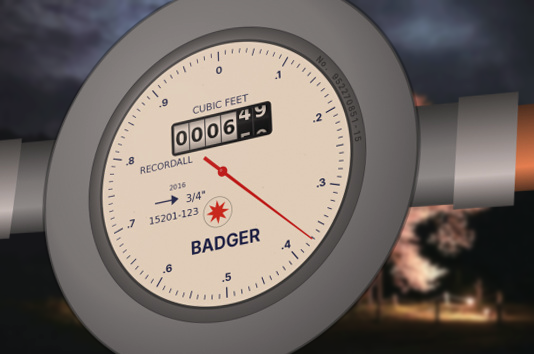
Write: **649.37** ft³
